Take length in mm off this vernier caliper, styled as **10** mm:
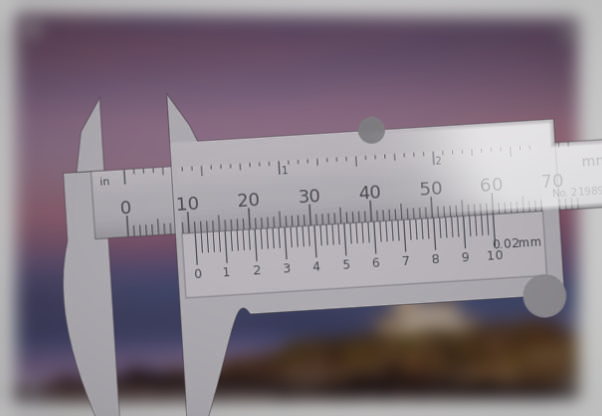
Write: **11.0** mm
